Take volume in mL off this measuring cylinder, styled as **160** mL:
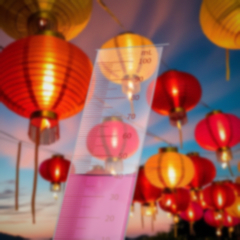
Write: **40** mL
